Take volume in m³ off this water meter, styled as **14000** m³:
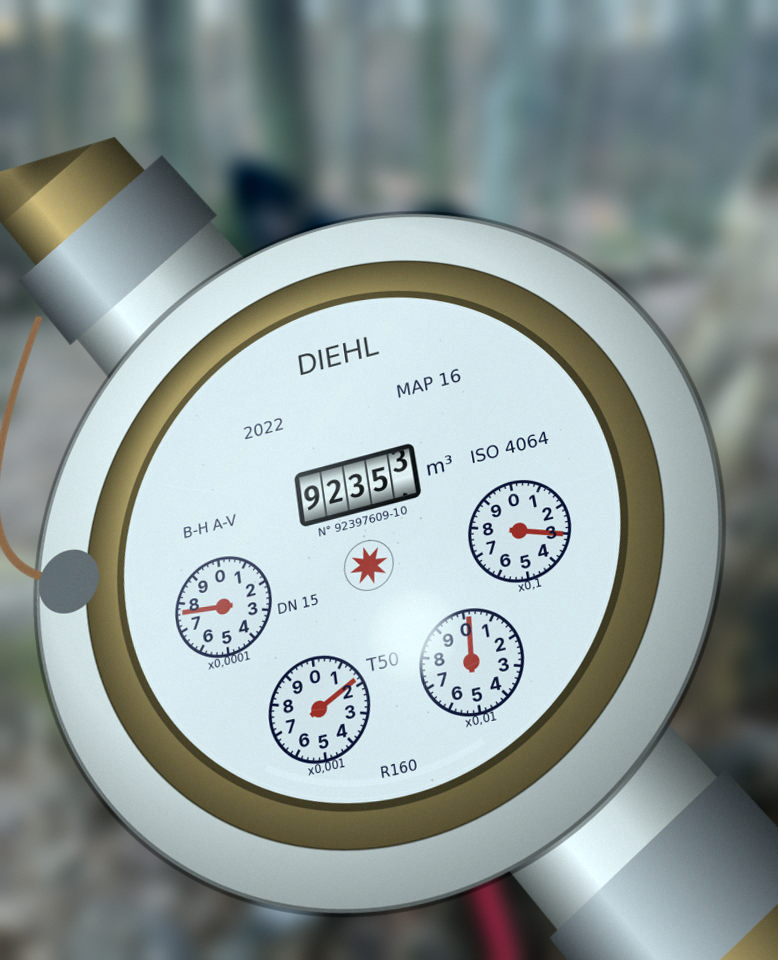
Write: **92353.3017** m³
